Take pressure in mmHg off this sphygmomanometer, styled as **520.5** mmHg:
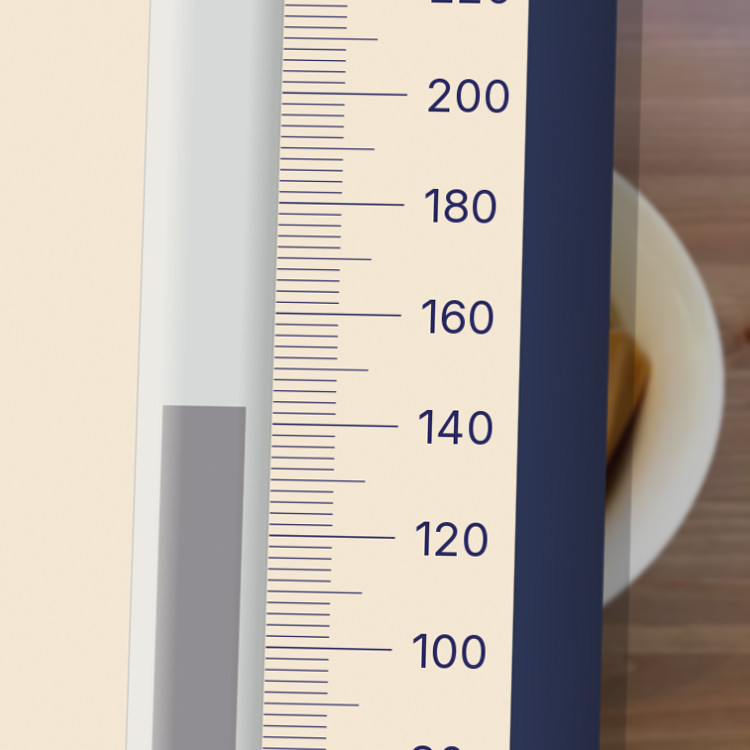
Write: **143** mmHg
